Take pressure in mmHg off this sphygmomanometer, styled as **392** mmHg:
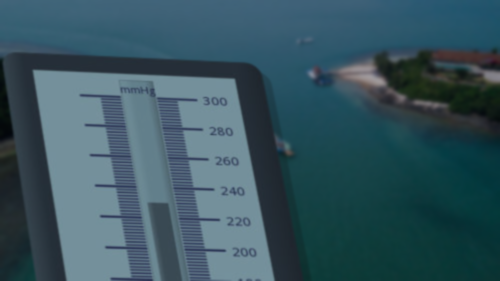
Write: **230** mmHg
